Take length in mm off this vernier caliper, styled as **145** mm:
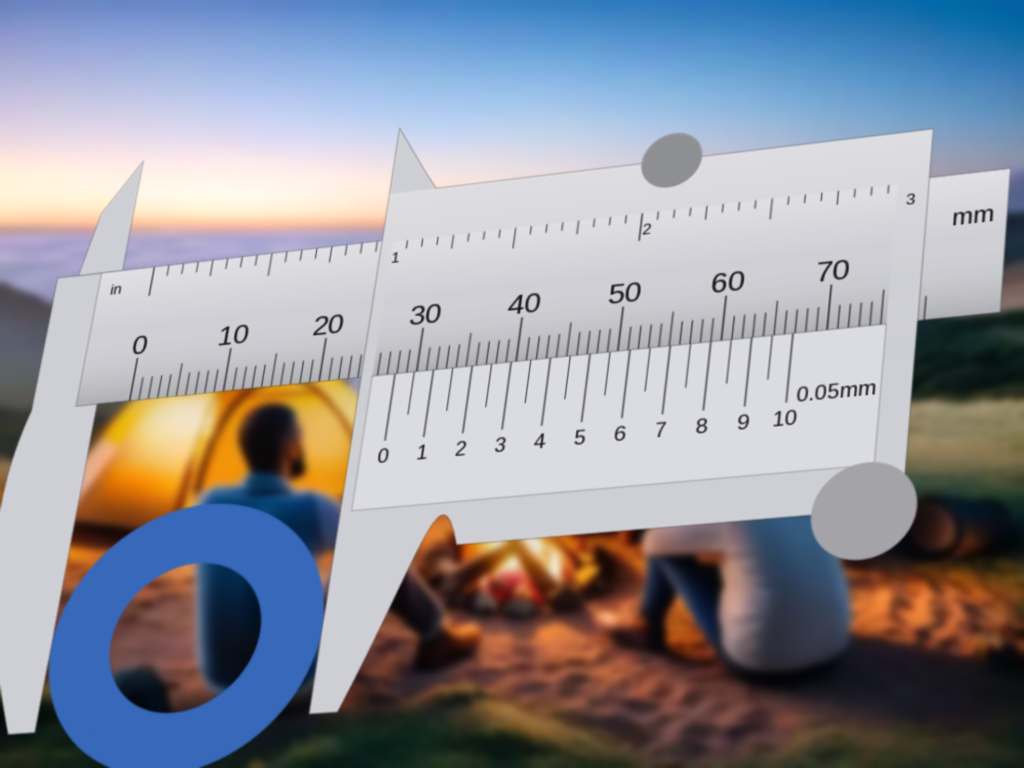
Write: **27.8** mm
